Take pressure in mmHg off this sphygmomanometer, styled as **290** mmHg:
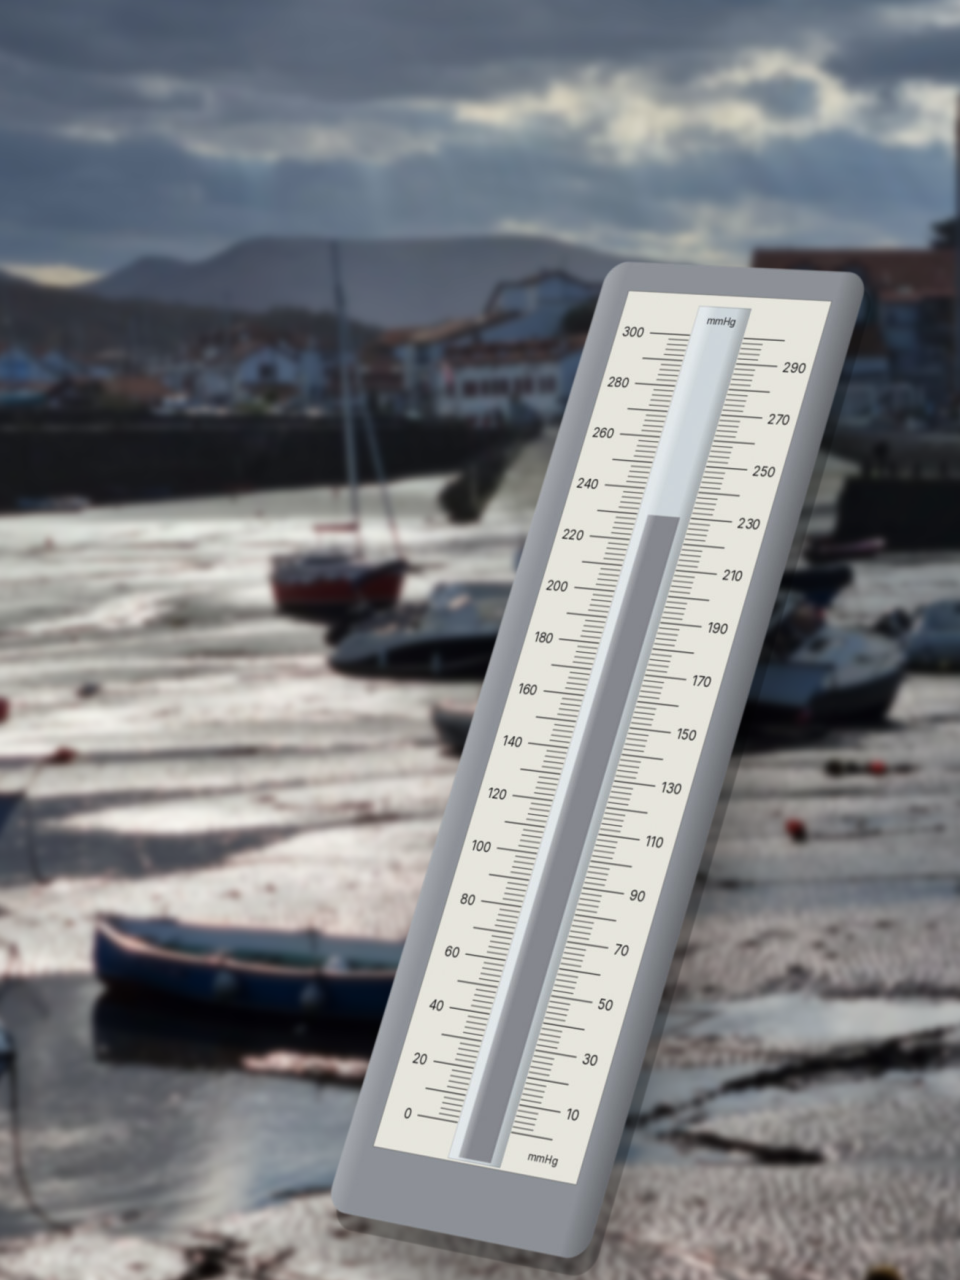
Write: **230** mmHg
